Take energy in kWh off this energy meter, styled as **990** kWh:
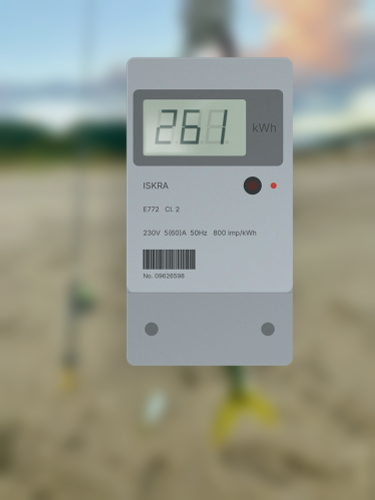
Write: **261** kWh
